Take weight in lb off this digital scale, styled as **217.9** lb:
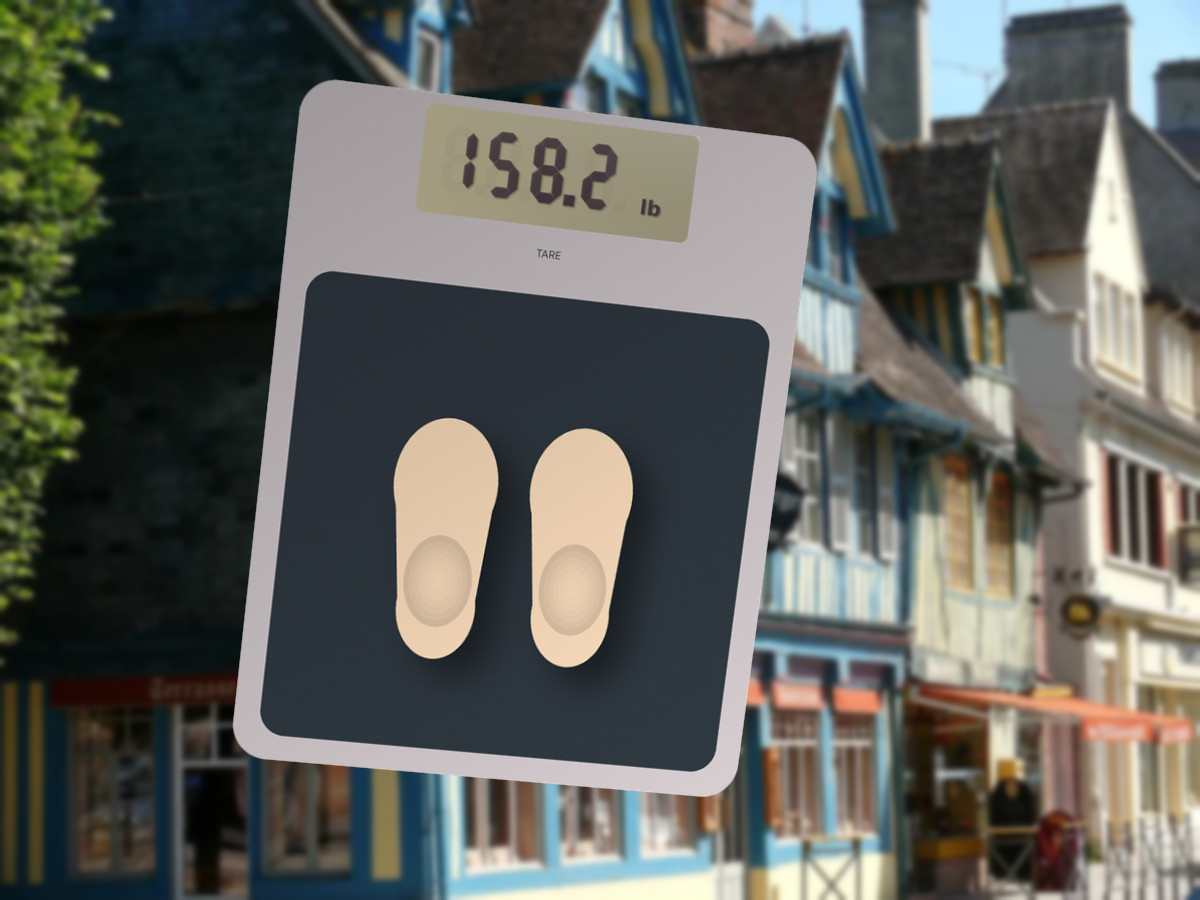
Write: **158.2** lb
